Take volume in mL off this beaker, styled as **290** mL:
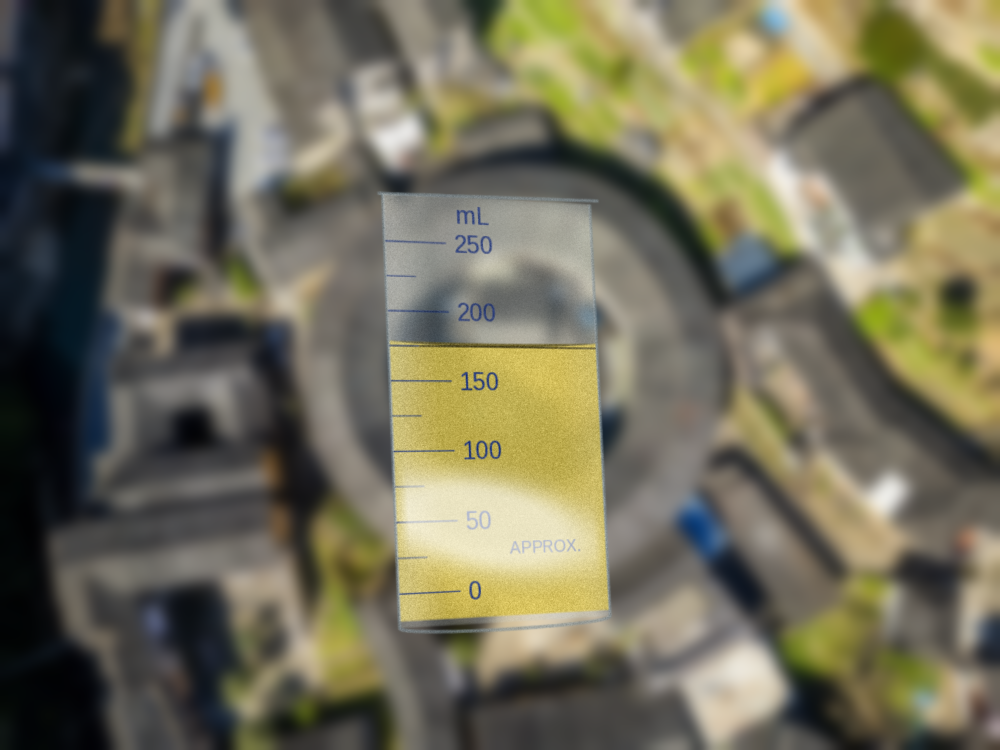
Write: **175** mL
